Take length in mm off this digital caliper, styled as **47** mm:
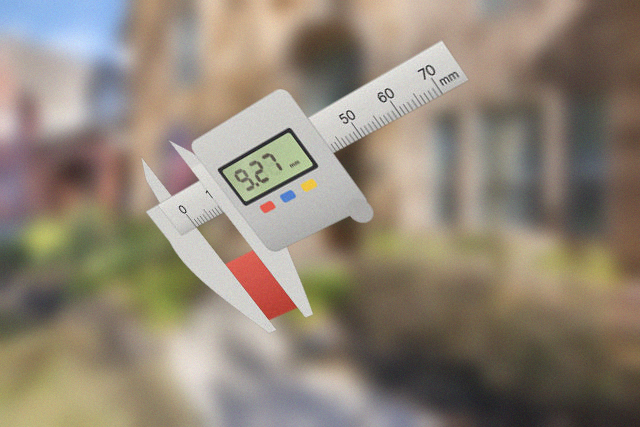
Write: **9.27** mm
